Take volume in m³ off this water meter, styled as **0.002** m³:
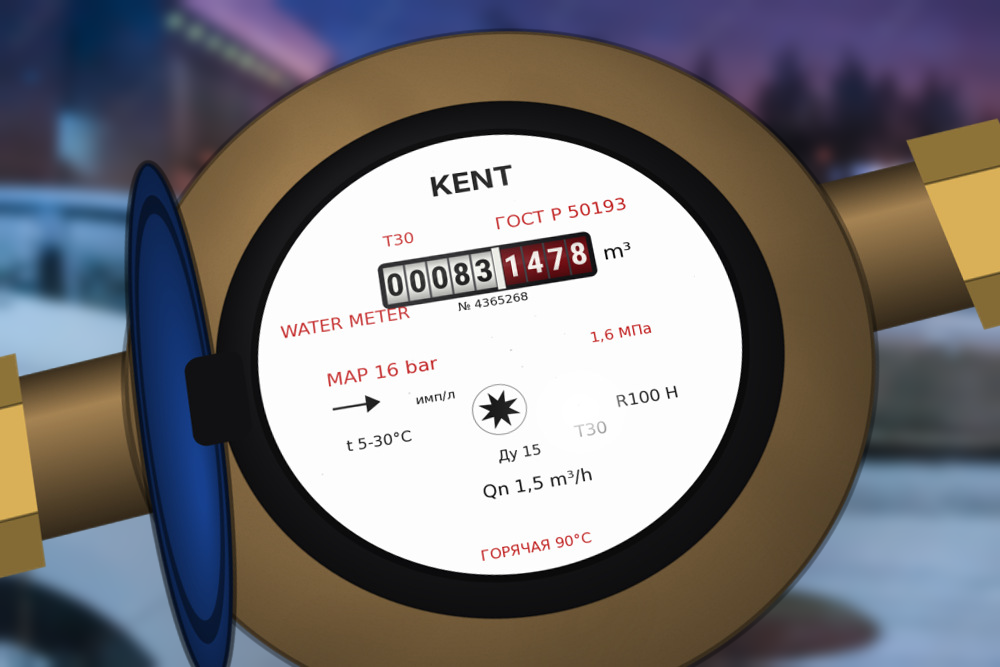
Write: **83.1478** m³
